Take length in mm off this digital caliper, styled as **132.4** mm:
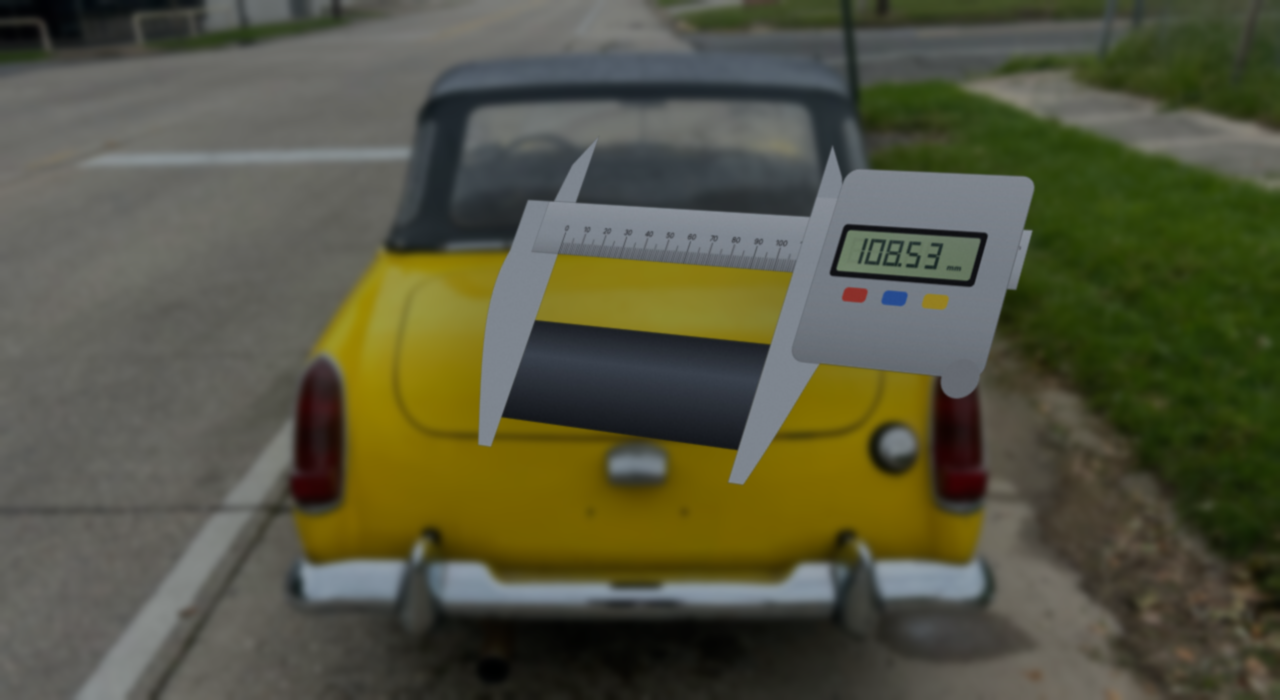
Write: **108.53** mm
